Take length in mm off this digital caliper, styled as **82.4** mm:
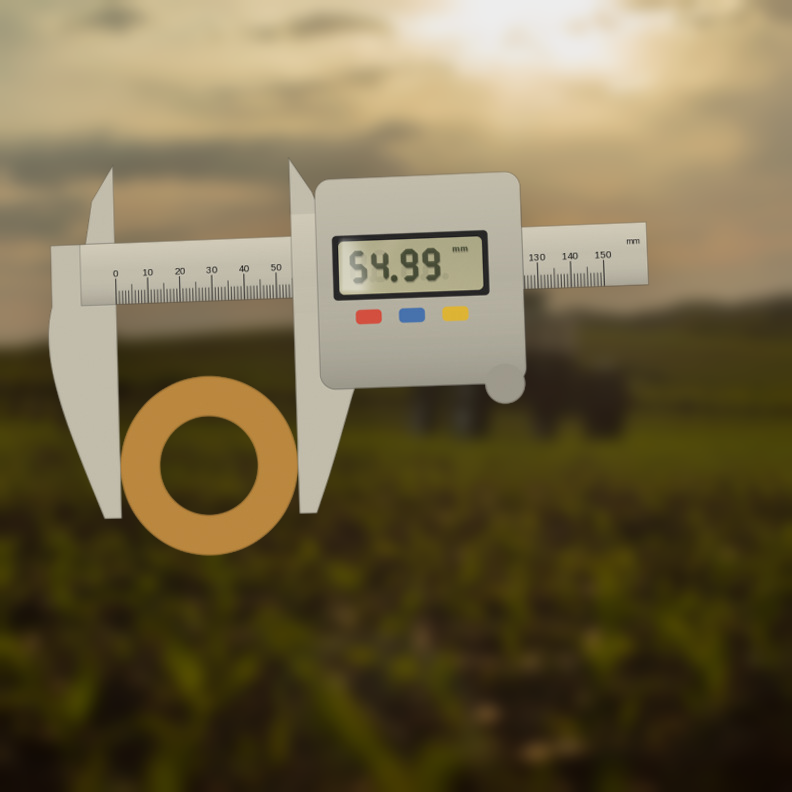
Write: **54.99** mm
